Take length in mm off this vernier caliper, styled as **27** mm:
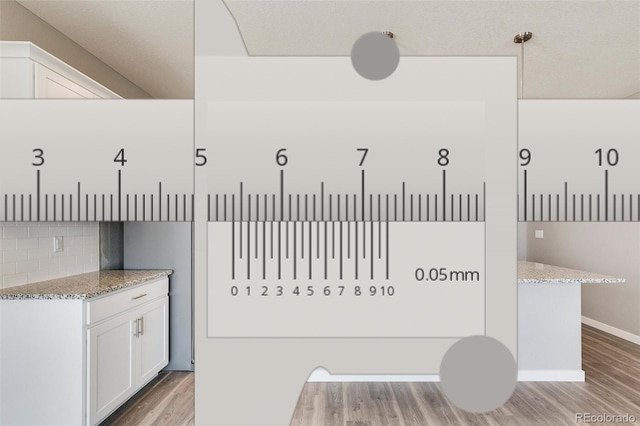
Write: **54.0** mm
